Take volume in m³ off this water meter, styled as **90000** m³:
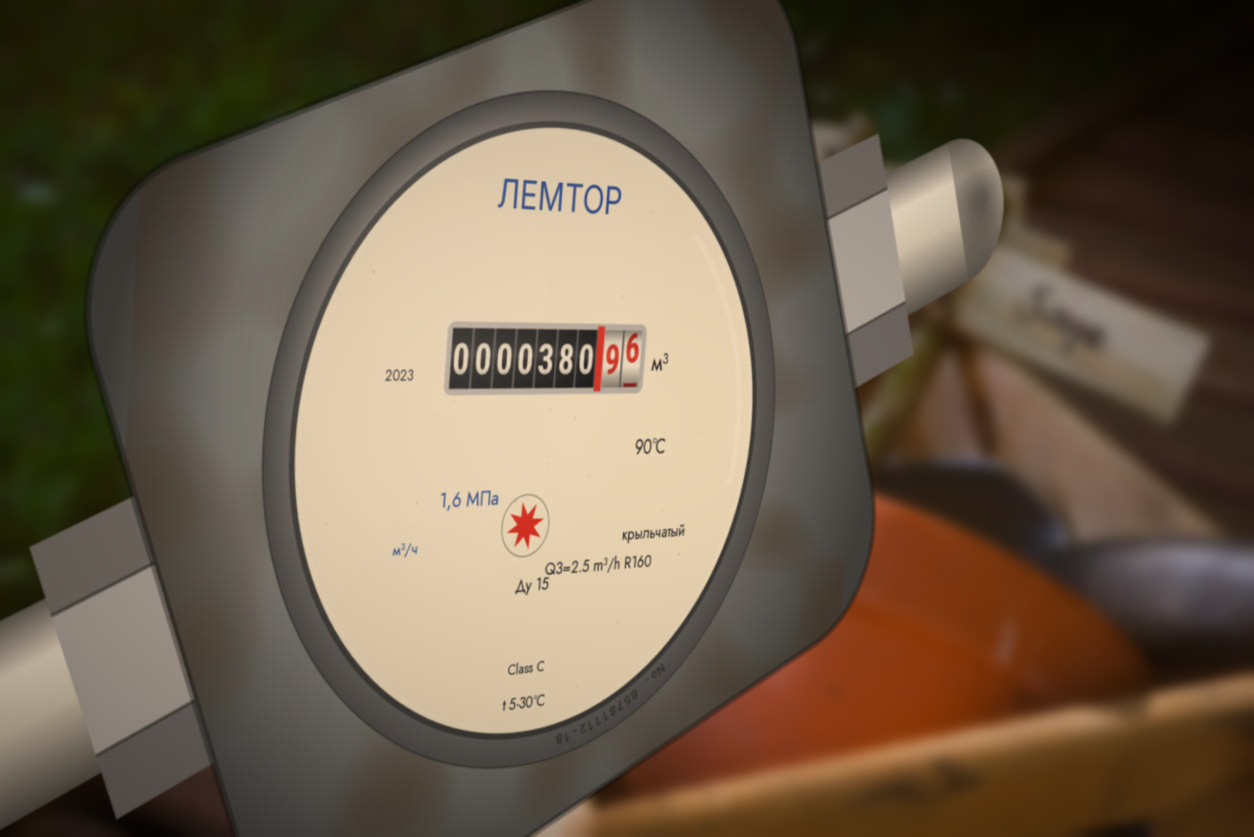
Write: **380.96** m³
